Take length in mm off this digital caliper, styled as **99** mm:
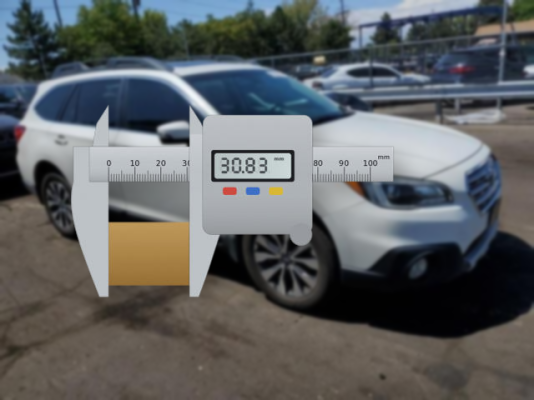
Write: **30.83** mm
